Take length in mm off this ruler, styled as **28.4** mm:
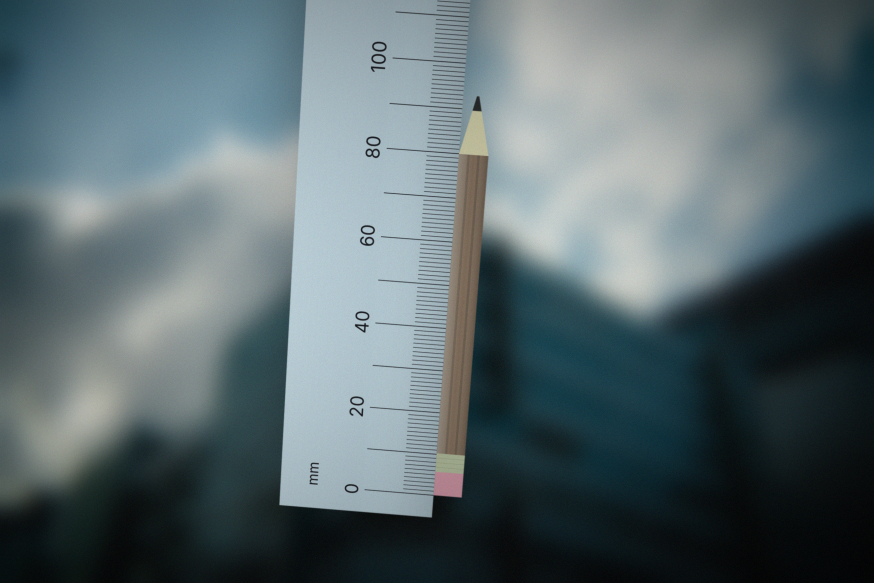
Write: **93** mm
